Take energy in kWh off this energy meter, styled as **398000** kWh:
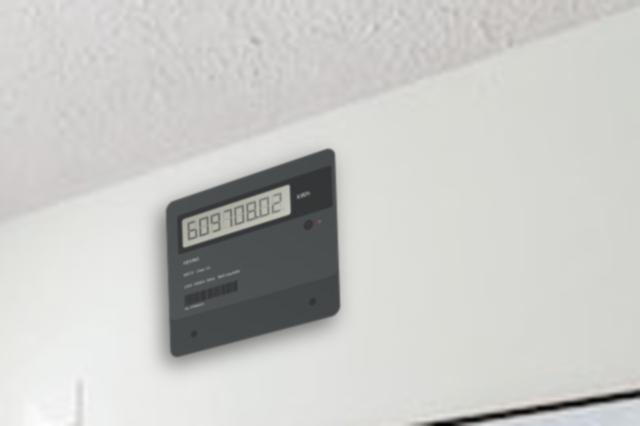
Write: **609708.02** kWh
